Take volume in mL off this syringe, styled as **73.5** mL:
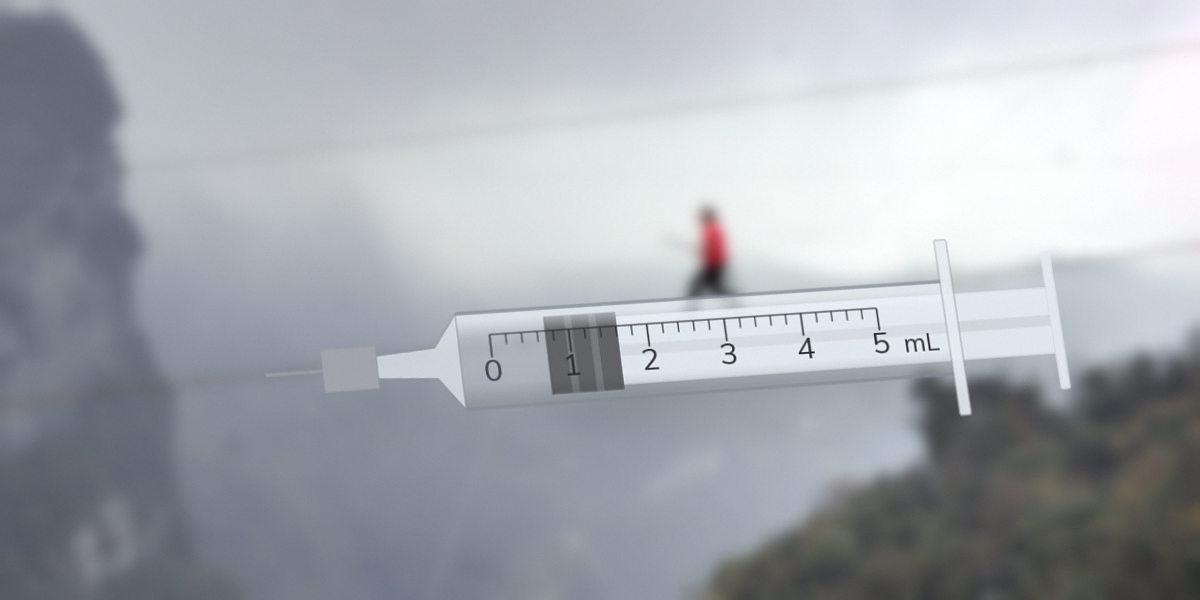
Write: **0.7** mL
